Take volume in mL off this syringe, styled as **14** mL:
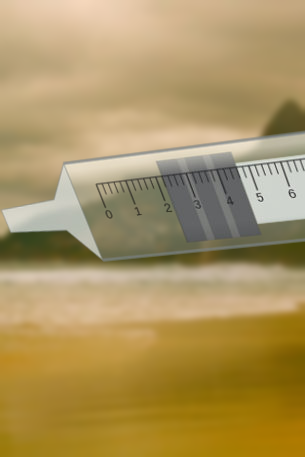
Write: **2.2** mL
